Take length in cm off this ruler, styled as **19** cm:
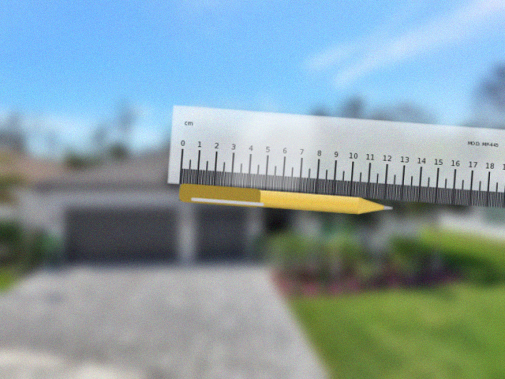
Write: **12.5** cm
